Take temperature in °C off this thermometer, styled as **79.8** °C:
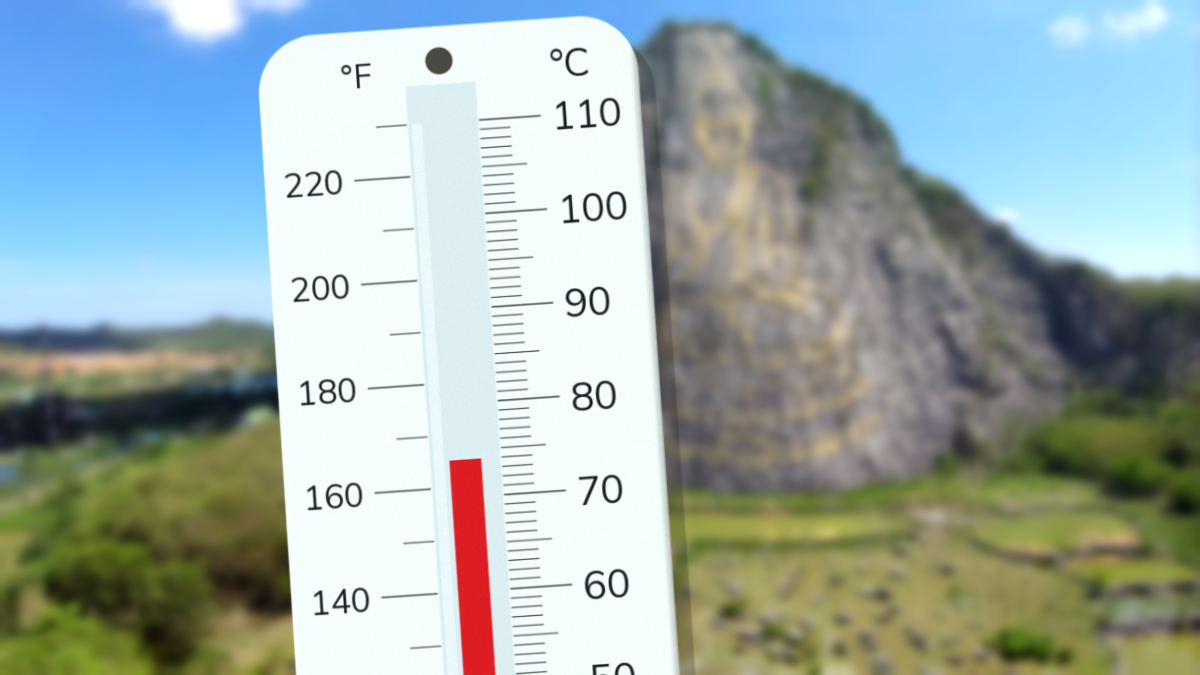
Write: **74** °C
